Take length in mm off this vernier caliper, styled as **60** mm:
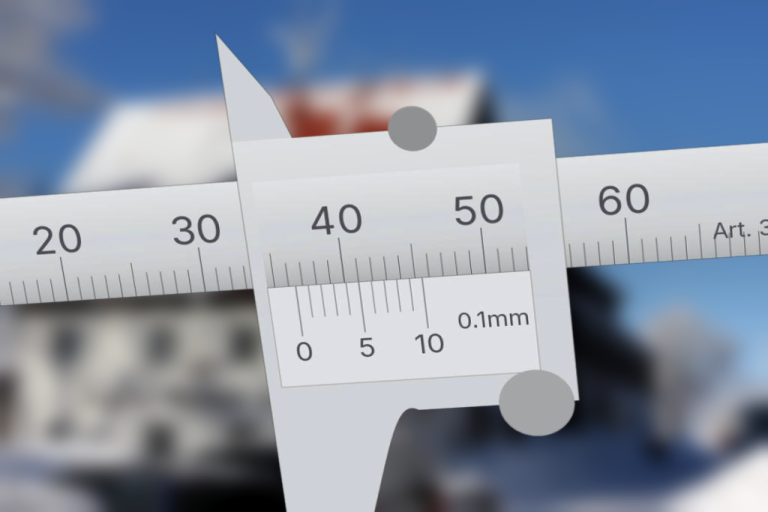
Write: **36.5** mm
